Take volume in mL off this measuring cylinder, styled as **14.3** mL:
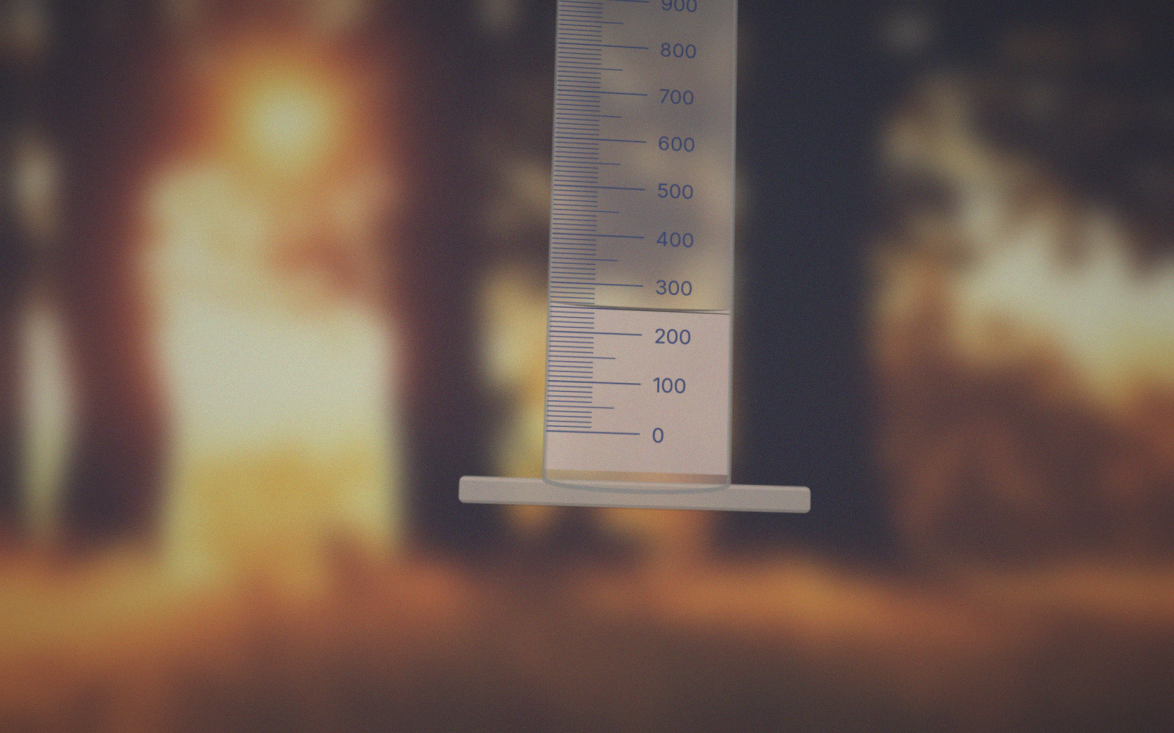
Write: **250** mL
